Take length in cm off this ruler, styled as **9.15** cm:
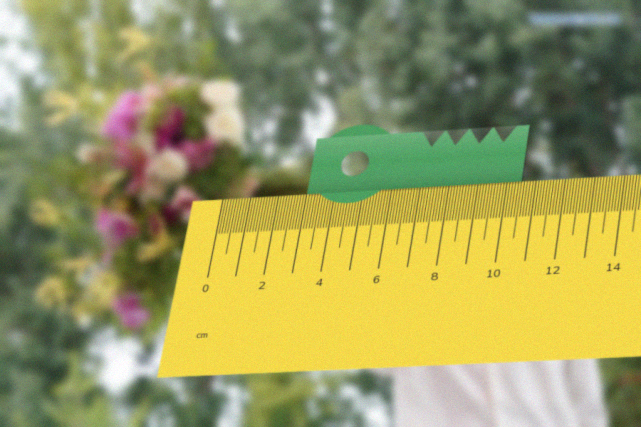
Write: **7.5** cm
